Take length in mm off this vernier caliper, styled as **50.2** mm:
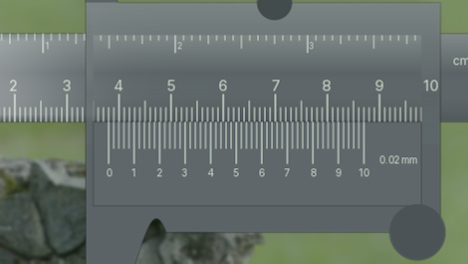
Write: **38.0** mm
